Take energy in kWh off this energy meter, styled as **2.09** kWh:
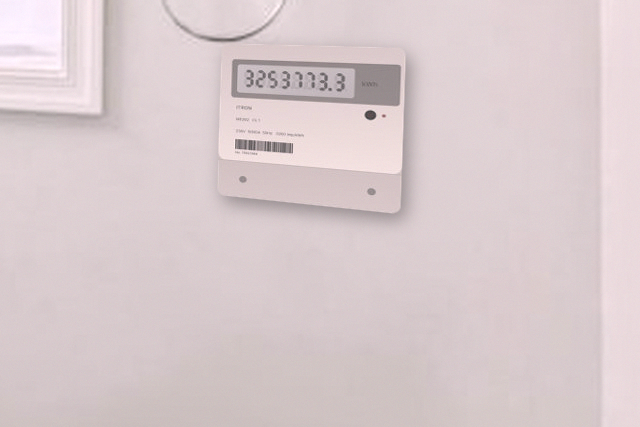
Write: **3253773.3** kWh
